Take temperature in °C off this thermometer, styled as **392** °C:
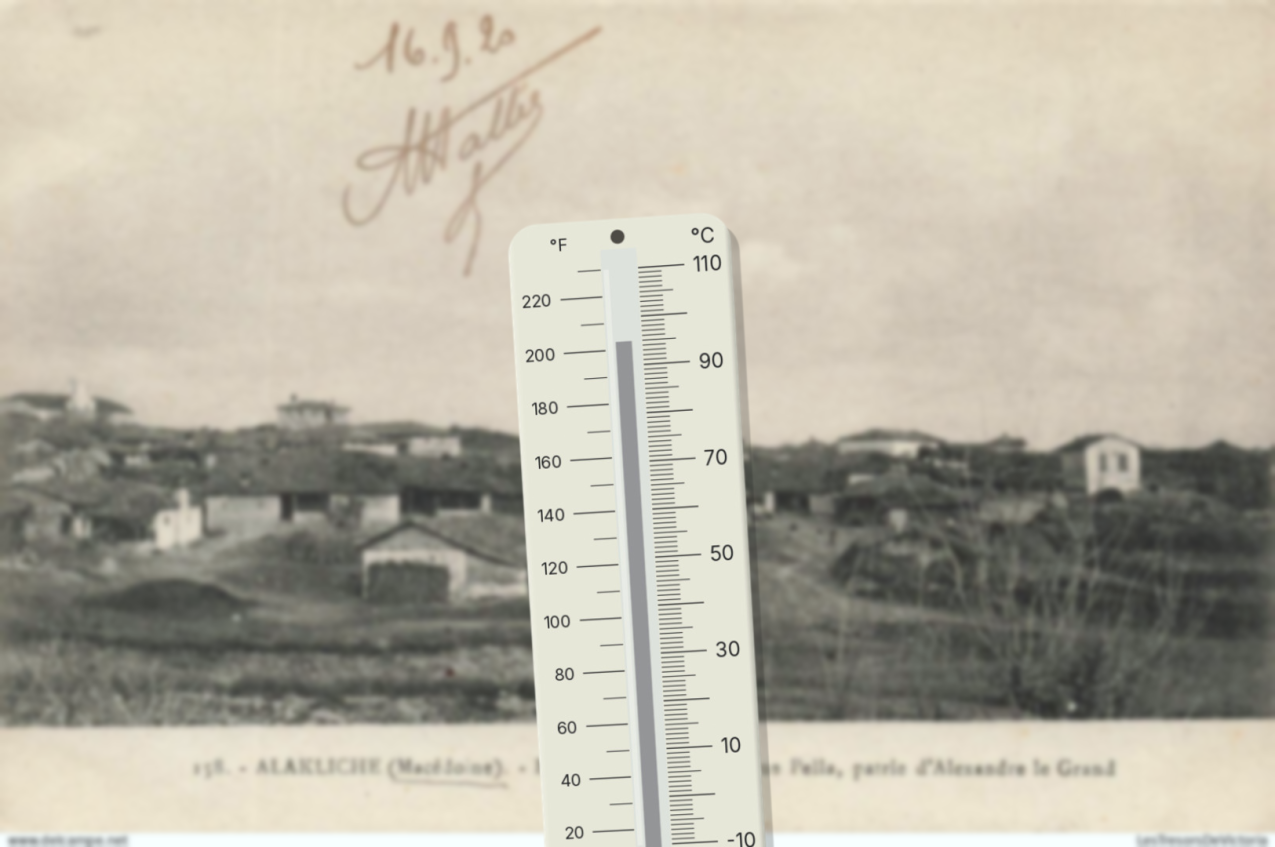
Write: **95** °C
